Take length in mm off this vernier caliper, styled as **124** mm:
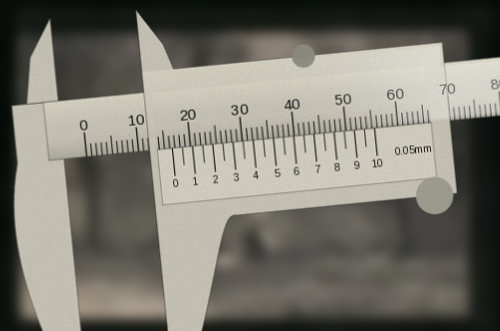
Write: **16.5** mm
